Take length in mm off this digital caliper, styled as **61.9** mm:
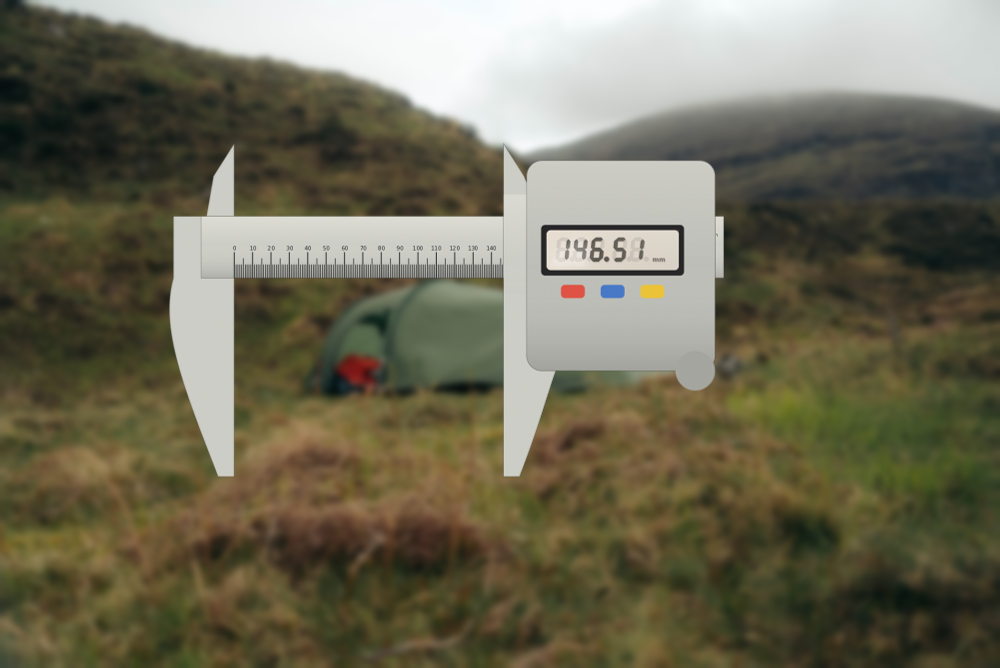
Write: **146.51** mm
